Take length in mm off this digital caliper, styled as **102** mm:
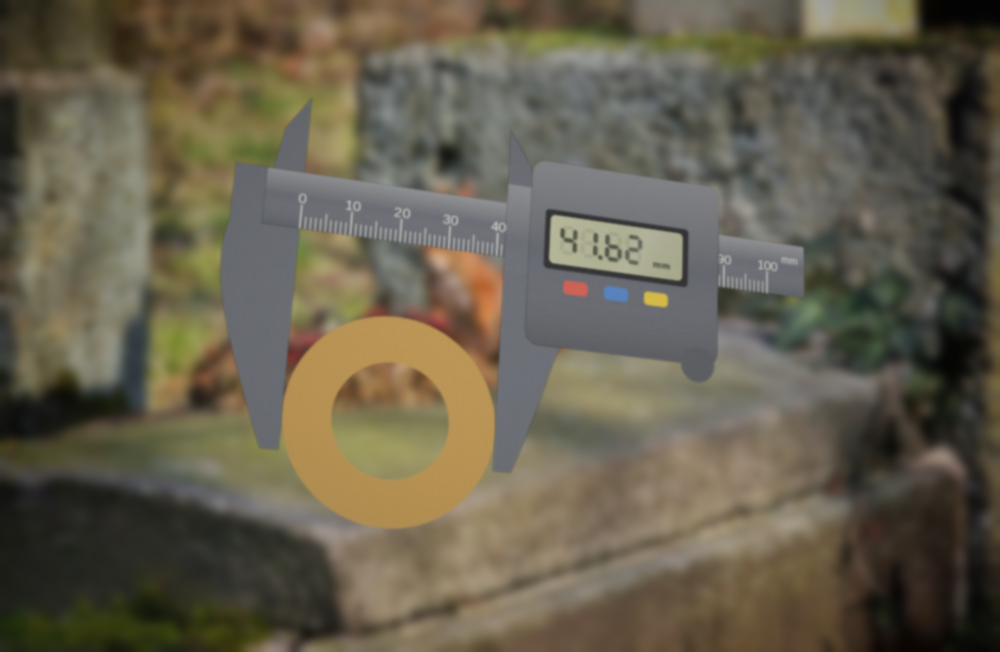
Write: **41.62** mm
